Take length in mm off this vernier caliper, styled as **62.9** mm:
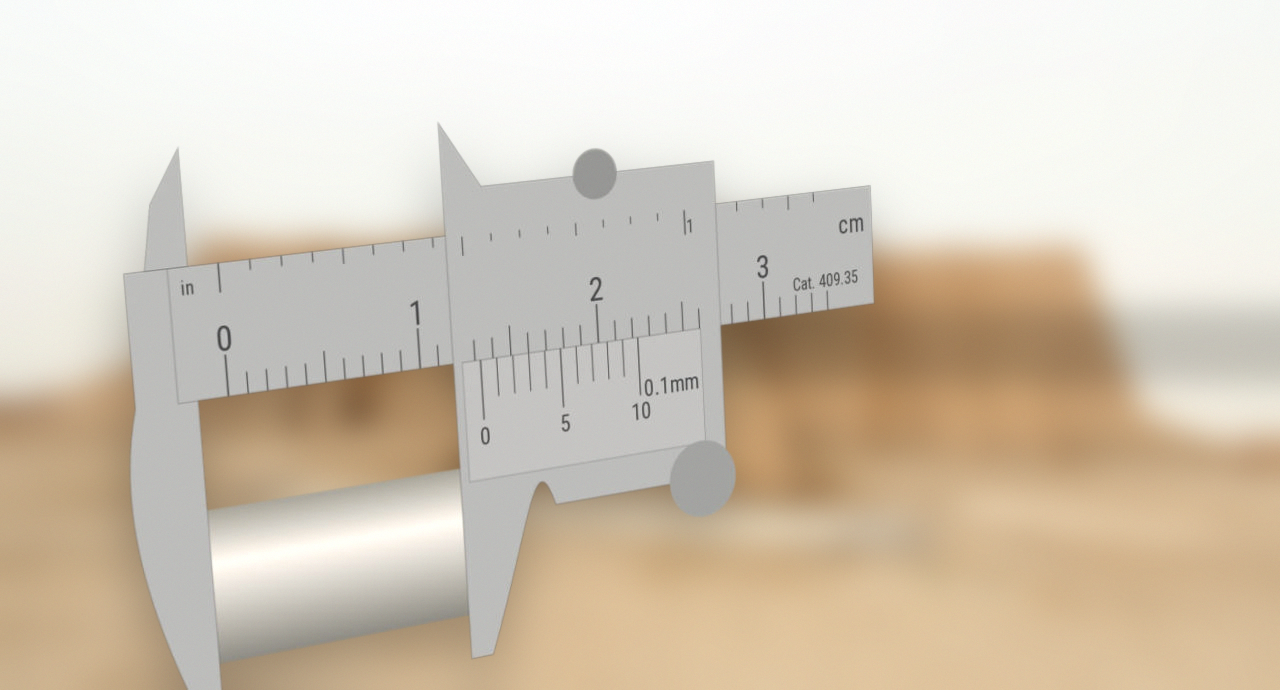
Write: **13.3** mm
